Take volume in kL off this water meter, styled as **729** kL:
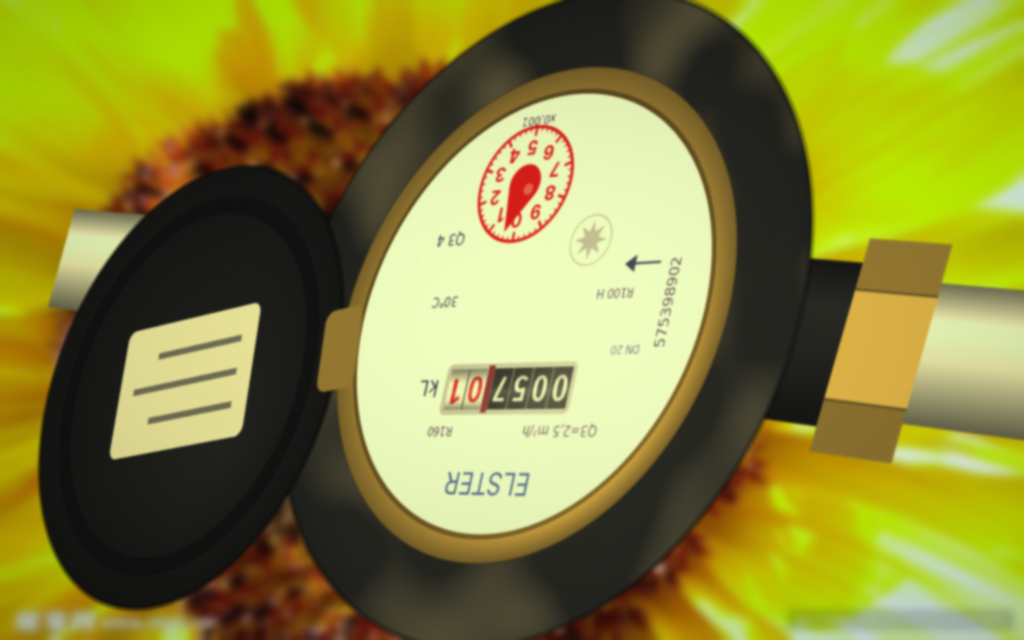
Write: **57.010** kL
